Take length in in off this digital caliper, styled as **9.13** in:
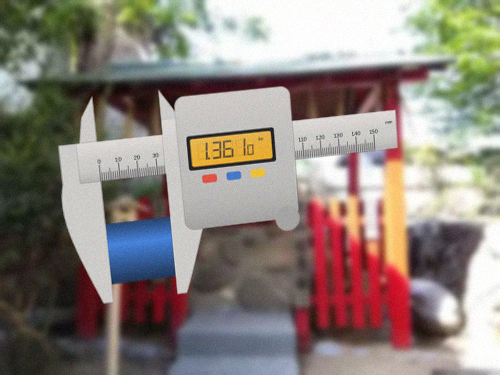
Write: **1.3610** in
